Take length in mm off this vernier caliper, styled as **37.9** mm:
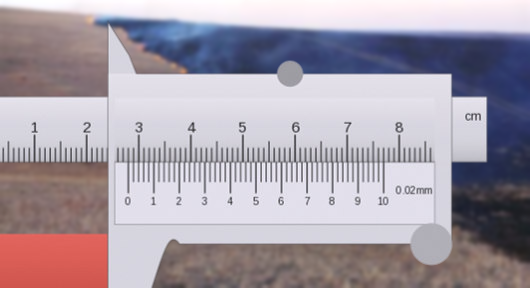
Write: **28.0** mm
